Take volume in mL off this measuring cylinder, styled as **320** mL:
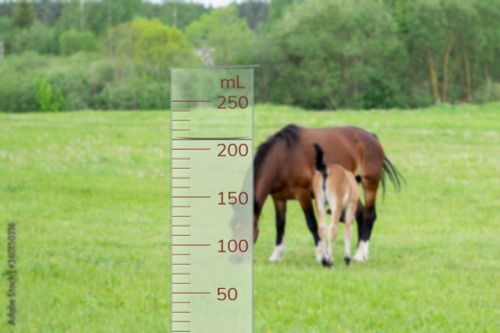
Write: **210** mL
